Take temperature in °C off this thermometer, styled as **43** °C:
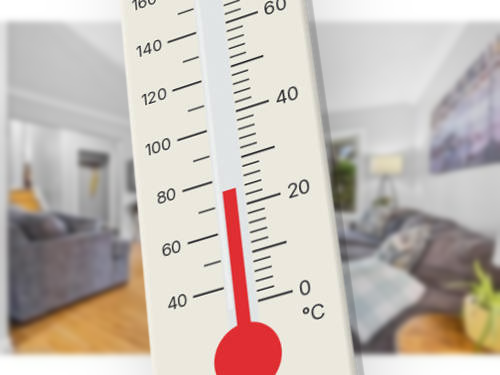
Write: **24** °C
